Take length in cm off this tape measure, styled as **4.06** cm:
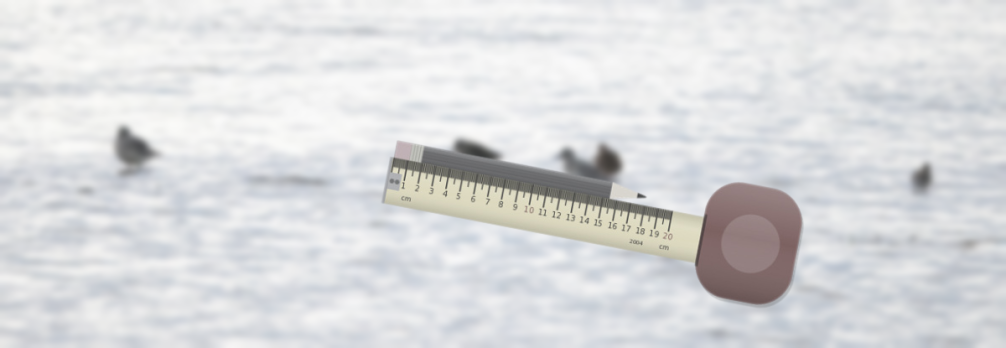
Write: **18** cm
